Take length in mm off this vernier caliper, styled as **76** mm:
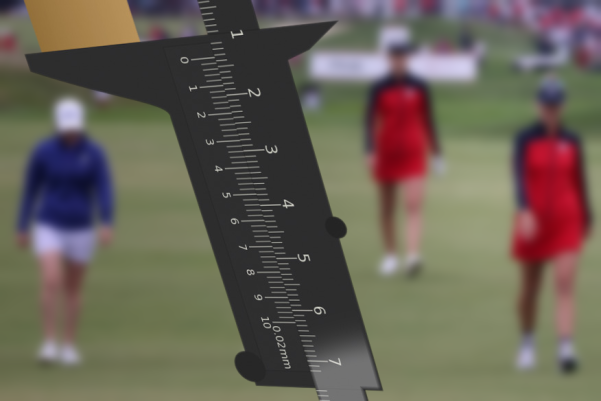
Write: **13.4** mm
